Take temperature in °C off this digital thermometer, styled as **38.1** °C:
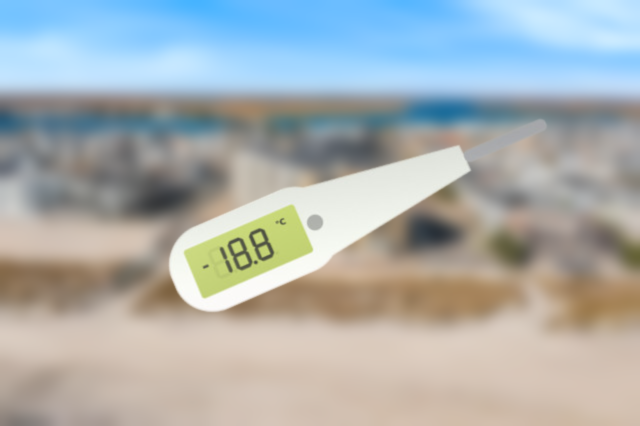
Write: **-18.8** °C
